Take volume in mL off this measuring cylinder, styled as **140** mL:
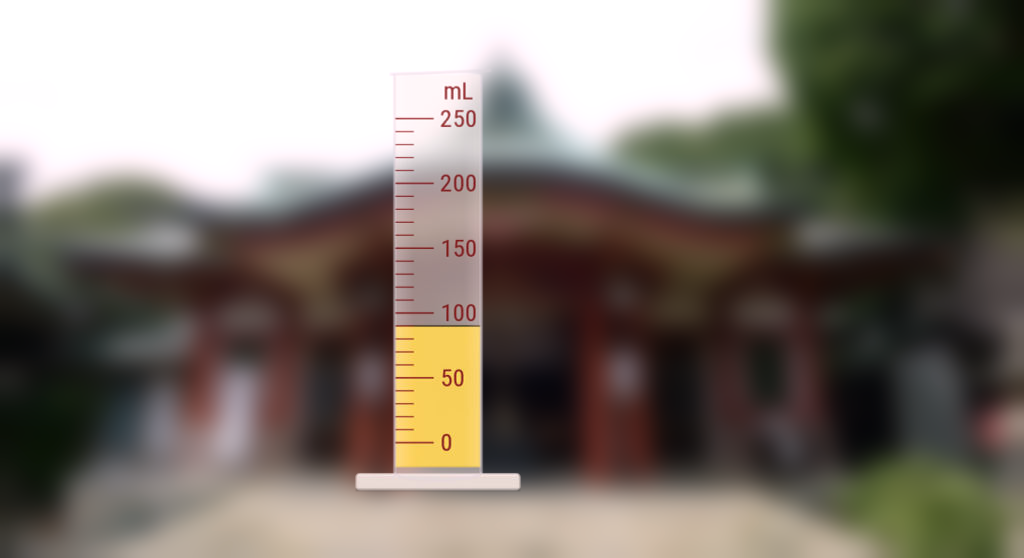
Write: **90** mL
